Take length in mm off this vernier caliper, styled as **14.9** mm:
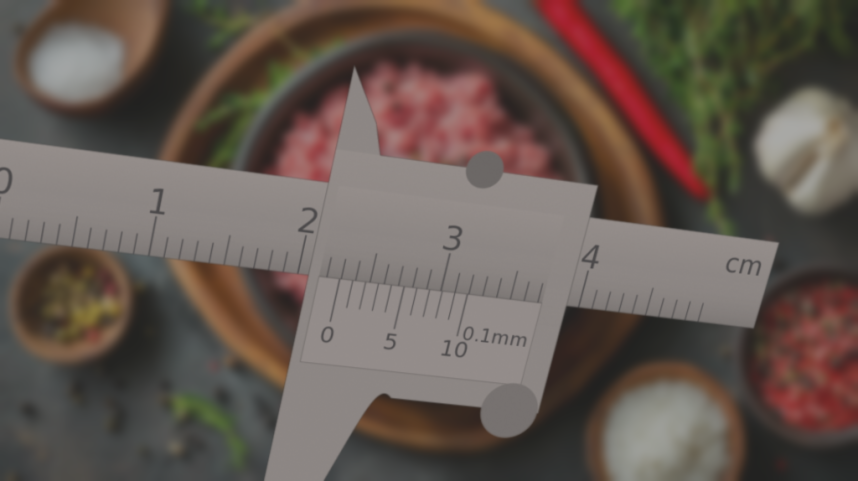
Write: **22.9** mm
